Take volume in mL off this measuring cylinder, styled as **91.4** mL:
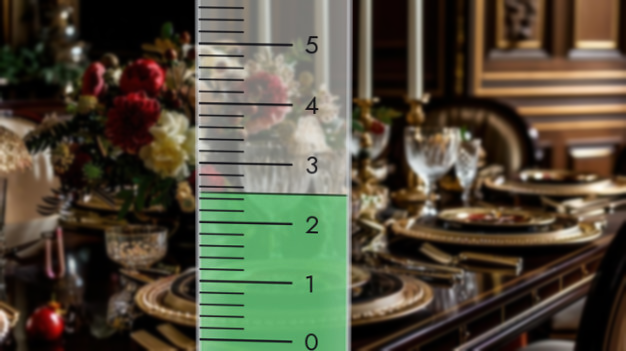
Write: **2.5** mL
